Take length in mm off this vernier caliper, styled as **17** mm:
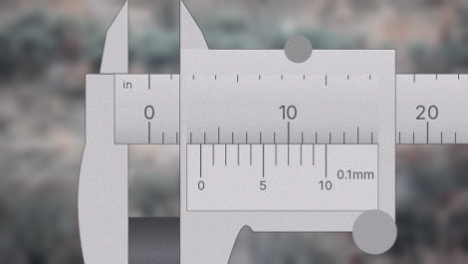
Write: **3.7** mm
